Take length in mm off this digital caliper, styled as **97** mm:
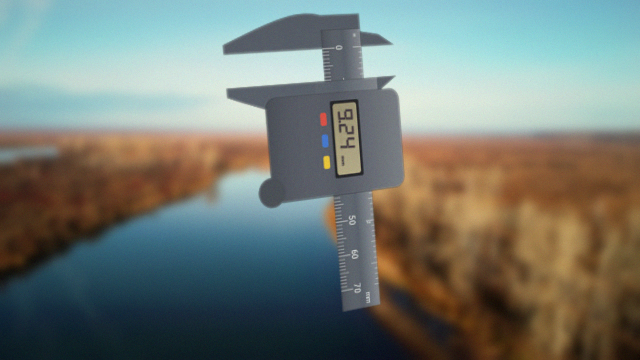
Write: **9.24** mm
